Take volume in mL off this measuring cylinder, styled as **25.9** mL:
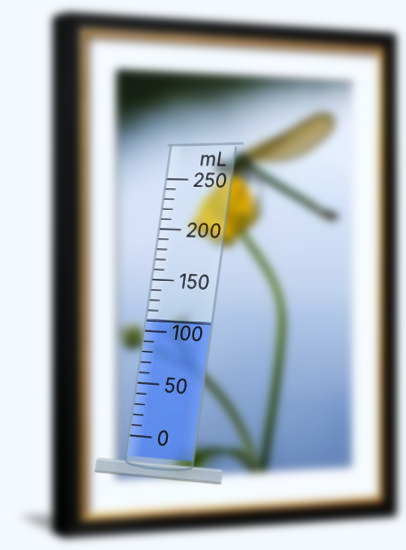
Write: **110** mL
